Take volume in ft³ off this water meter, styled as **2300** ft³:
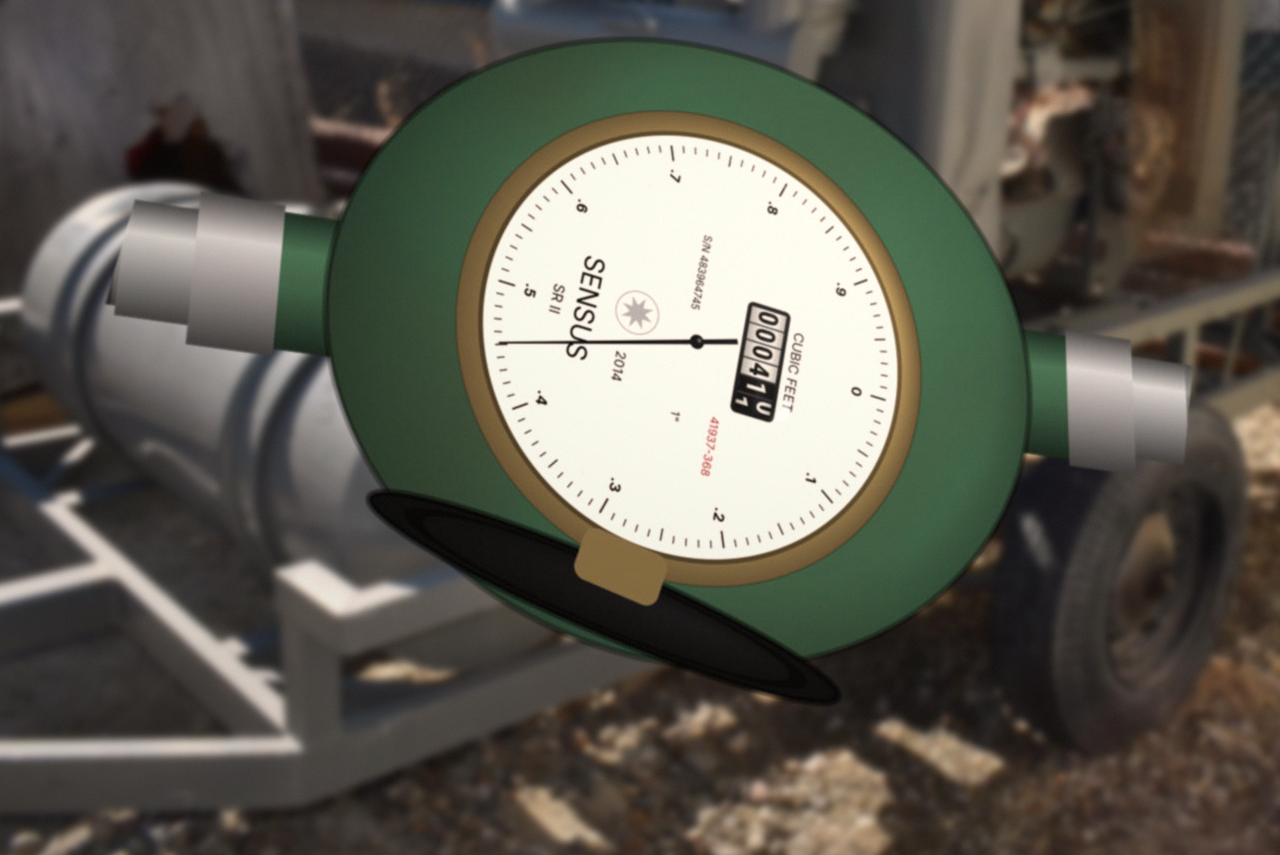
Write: **410.45** ft³
